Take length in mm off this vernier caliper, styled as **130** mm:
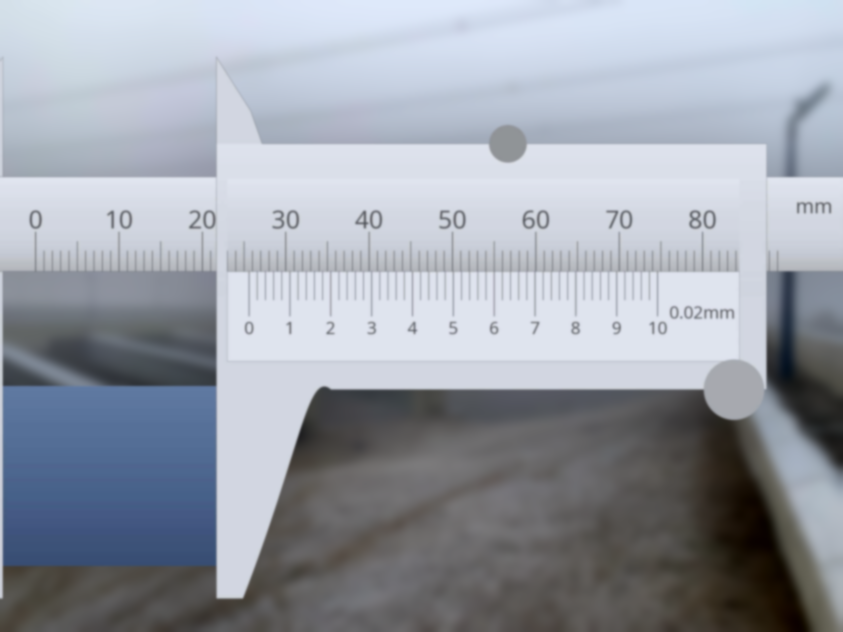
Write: **25.6** mm
